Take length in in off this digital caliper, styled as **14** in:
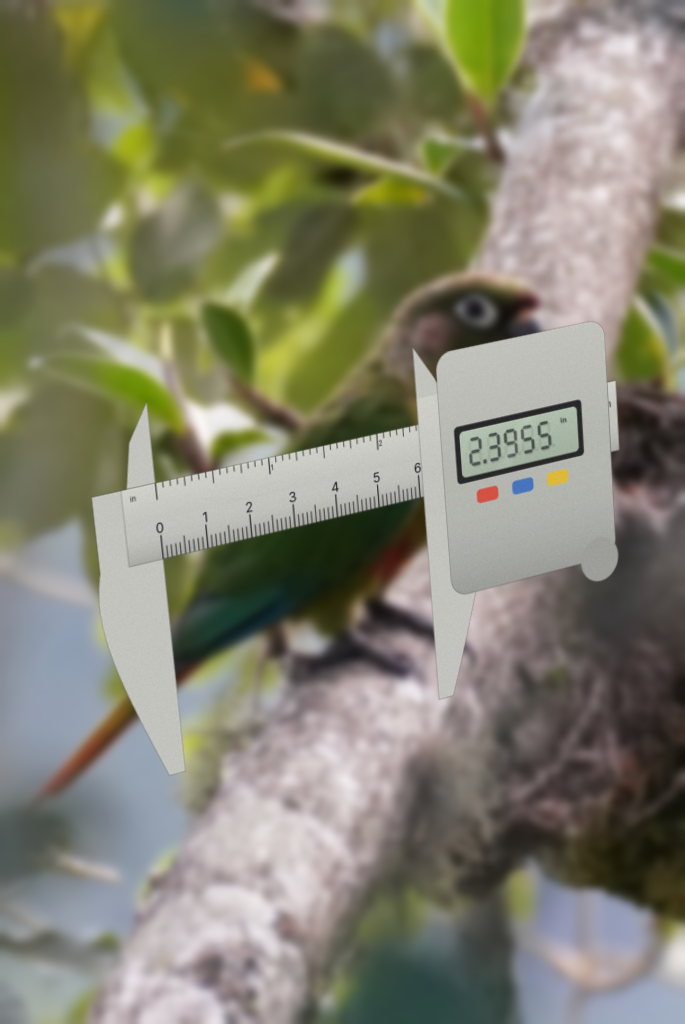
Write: **2.3955** in
